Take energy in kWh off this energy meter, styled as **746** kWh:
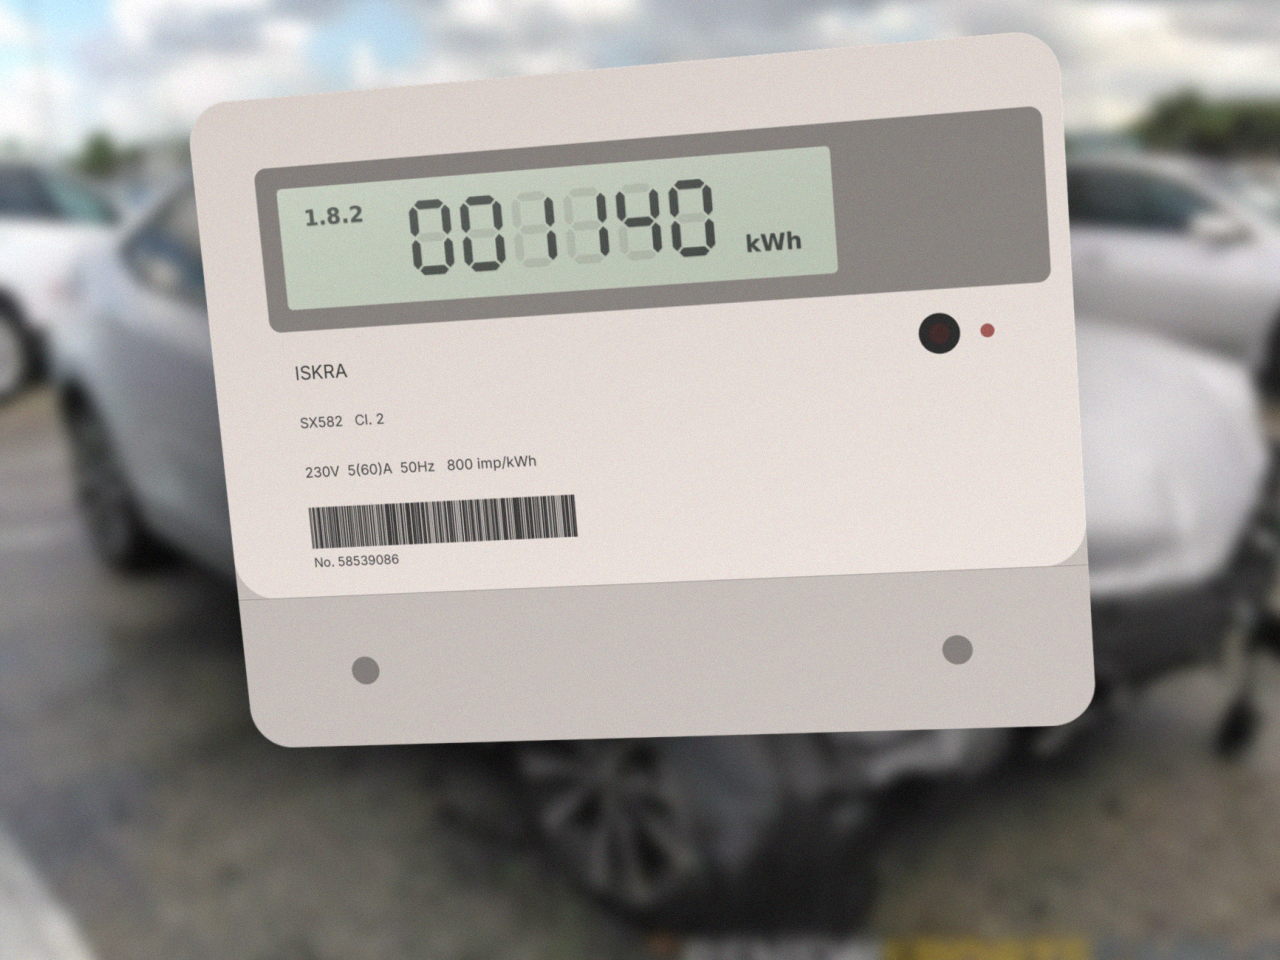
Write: **1140** kWh
